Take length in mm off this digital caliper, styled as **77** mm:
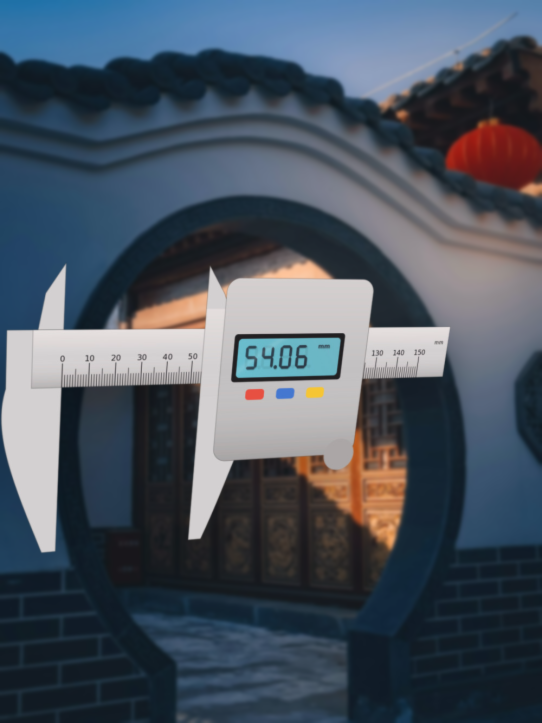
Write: **54.06** mm
